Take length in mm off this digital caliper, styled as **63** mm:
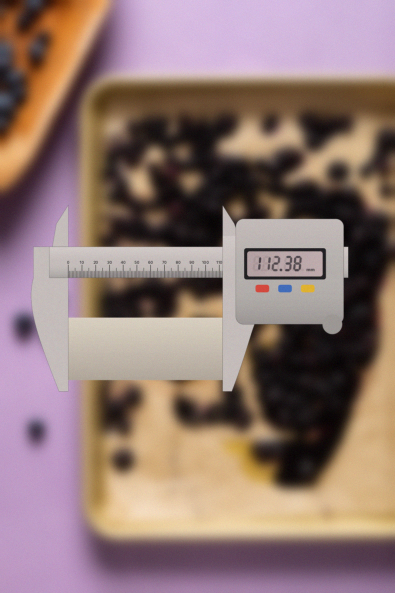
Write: **112.38** mm
